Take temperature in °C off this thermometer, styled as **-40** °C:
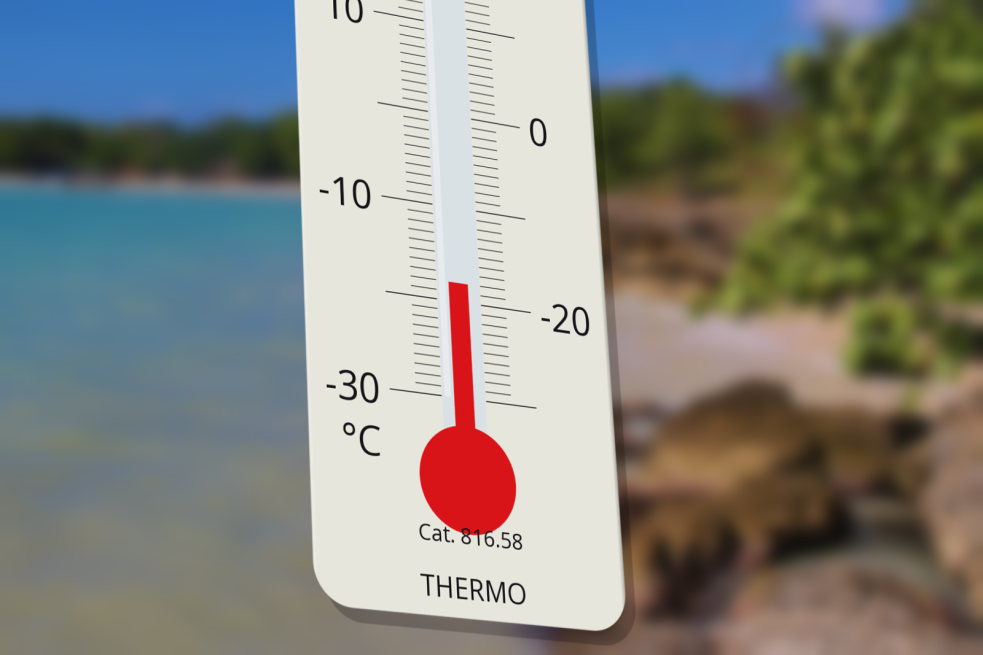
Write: **-18** °C
